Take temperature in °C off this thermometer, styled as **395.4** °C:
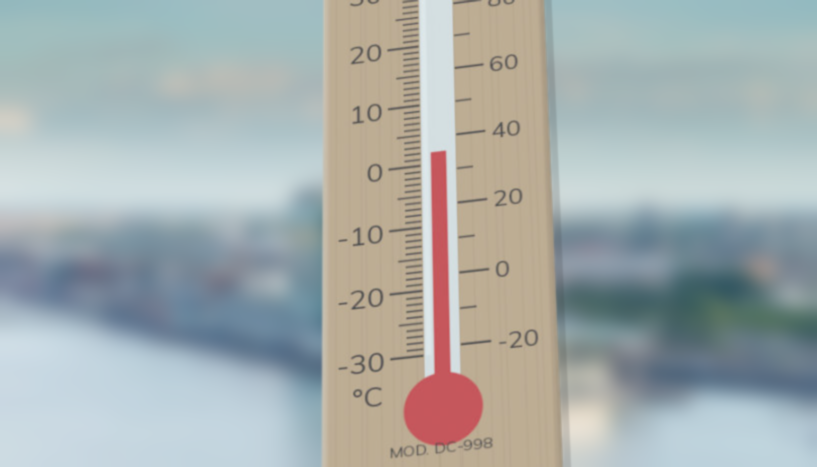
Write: **2** °C
